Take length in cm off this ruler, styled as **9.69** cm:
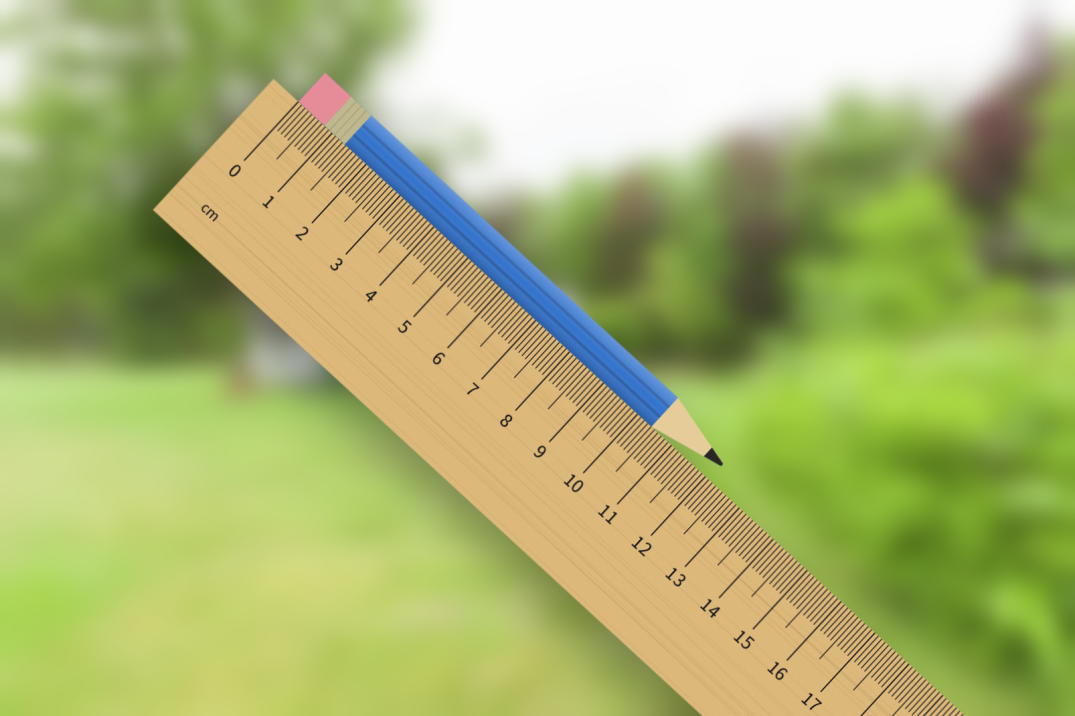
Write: **12.1** cm
